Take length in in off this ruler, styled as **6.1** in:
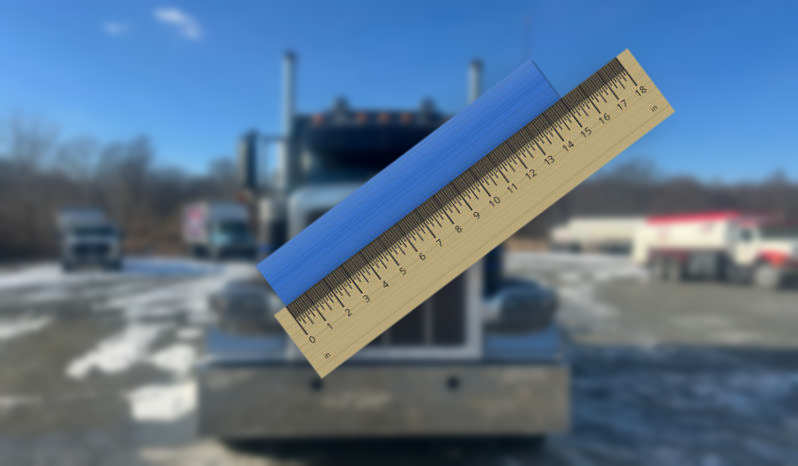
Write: **15** in
